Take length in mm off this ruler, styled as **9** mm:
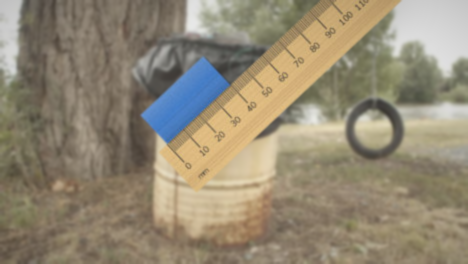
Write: **40** mm
